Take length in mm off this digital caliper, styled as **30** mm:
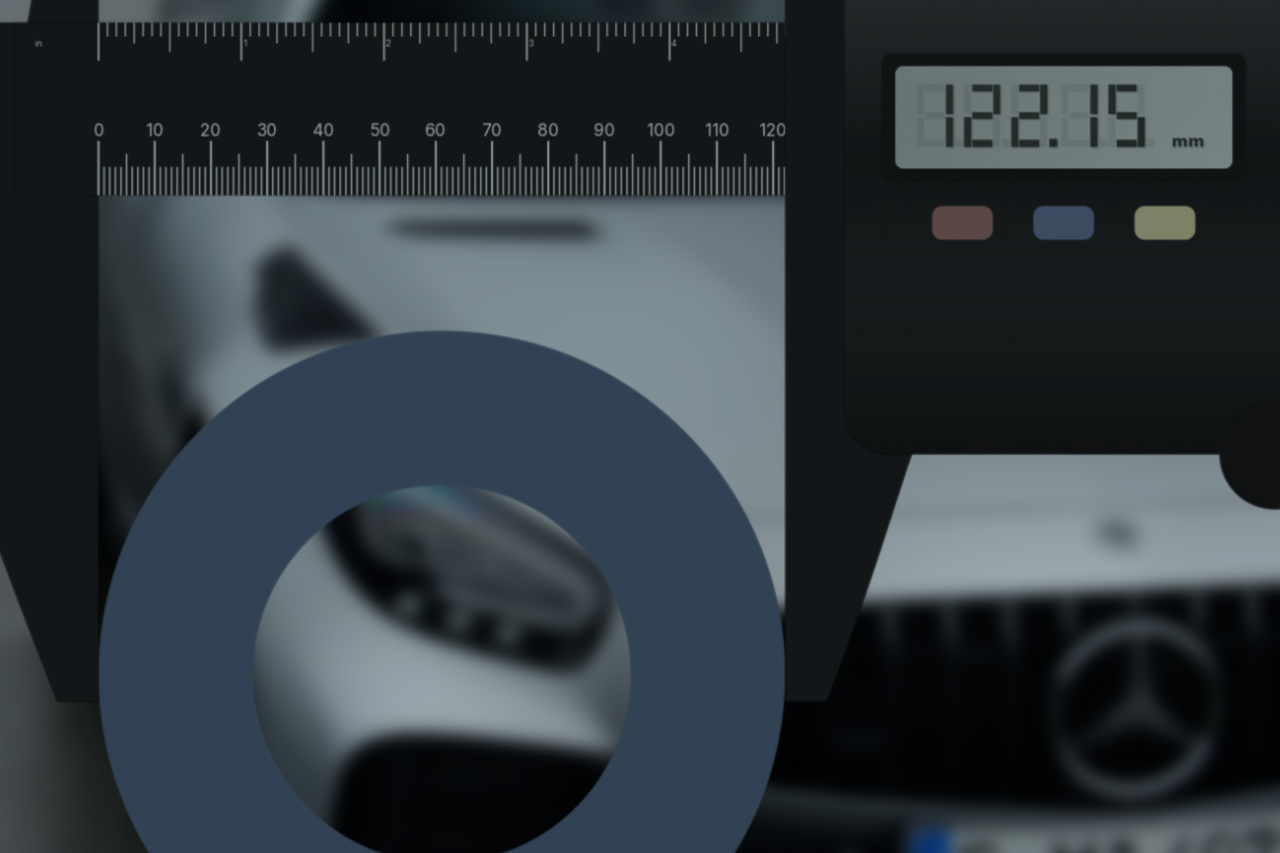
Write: **122.15** mm
